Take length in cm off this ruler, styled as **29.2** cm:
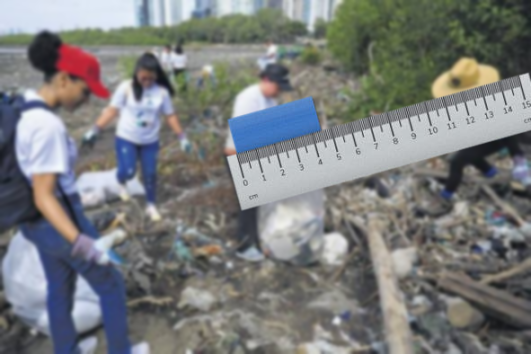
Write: **4.5** cm
